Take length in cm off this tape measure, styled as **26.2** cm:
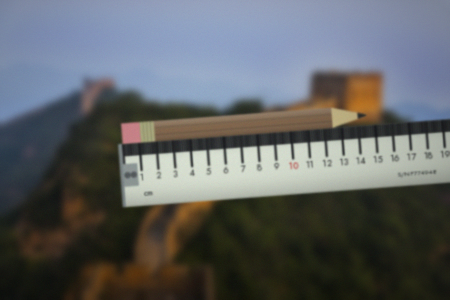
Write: **14.5** cm
